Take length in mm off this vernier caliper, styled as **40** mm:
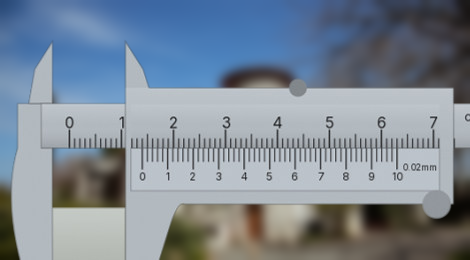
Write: **14.0** mm
